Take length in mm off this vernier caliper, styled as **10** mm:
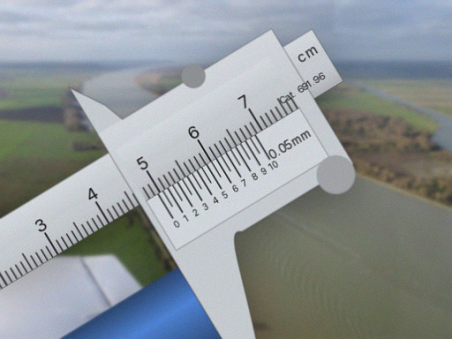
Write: **49.6** mm
